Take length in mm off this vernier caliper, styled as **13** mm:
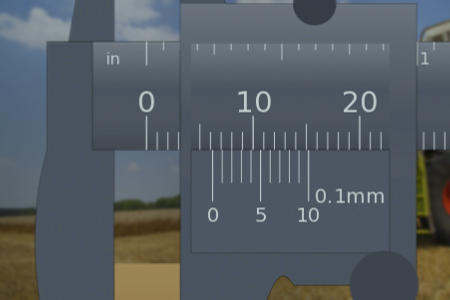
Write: **6.2** mm
